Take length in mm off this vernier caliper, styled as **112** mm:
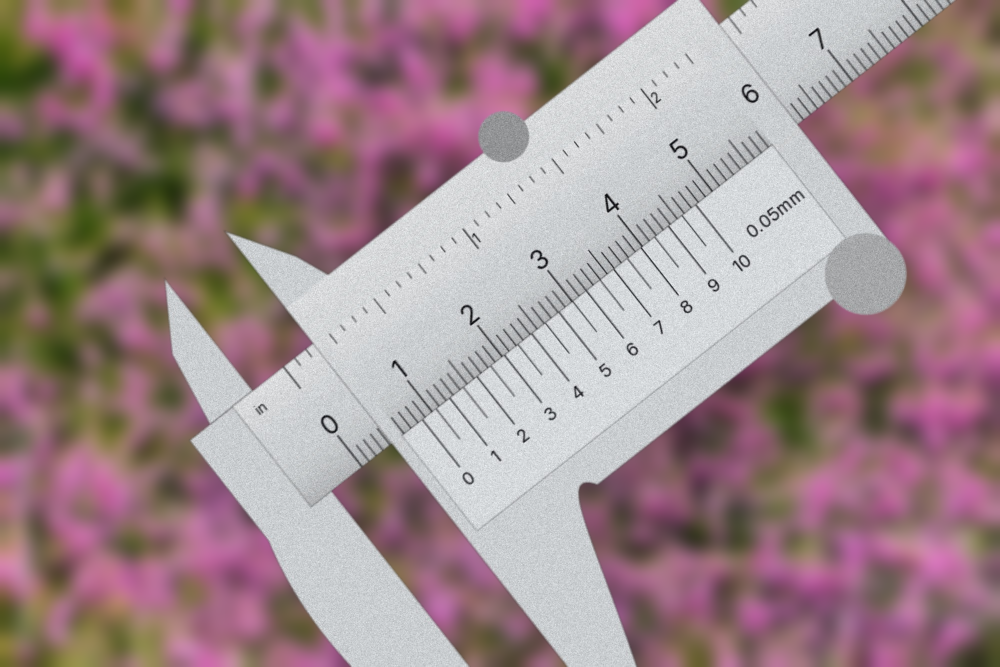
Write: **8.6** mm
